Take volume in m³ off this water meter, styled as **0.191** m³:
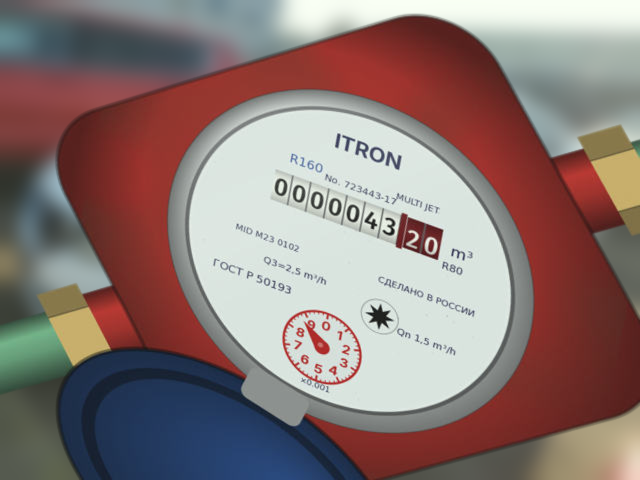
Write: **43.198** m³
